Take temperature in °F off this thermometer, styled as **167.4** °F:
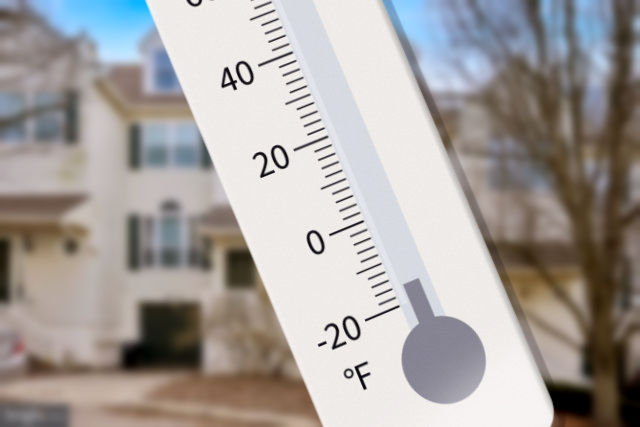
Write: **-16** °F
